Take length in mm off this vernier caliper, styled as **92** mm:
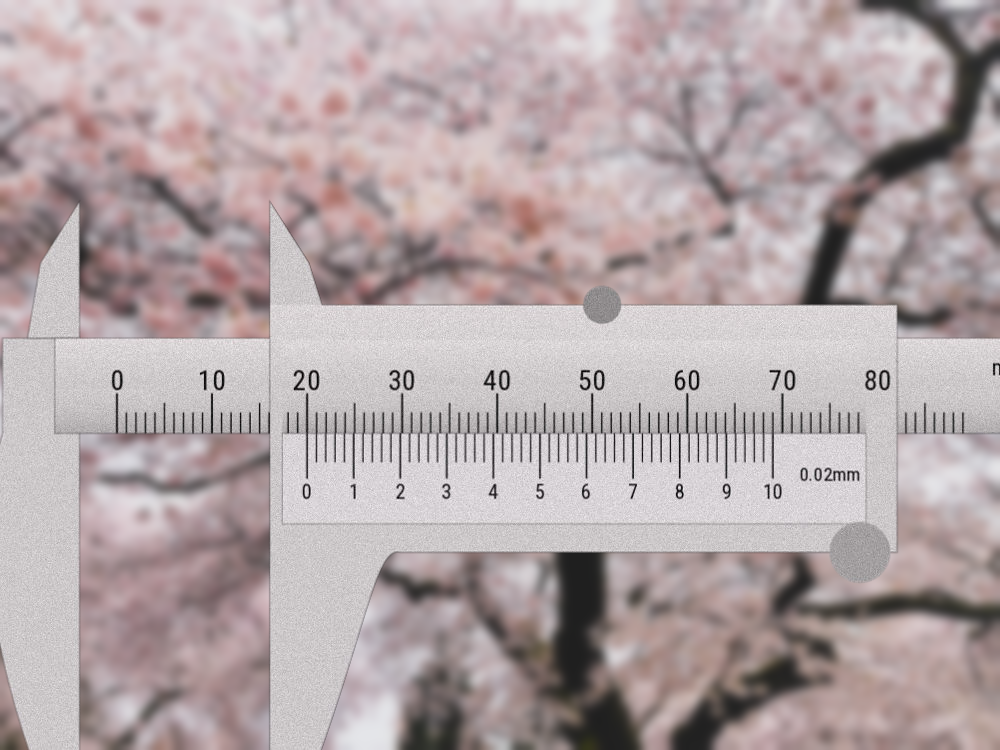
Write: **20.0** mm
